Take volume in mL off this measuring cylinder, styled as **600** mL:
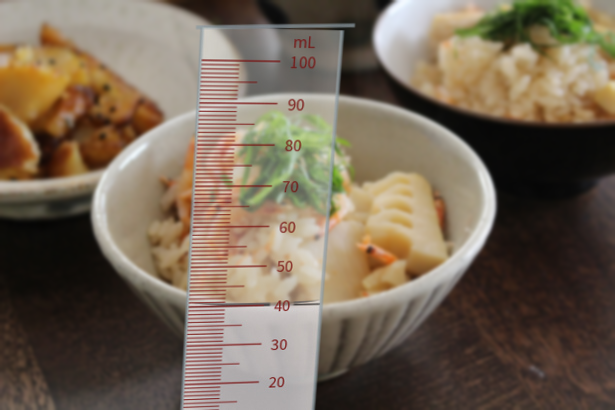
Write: **40** mL
